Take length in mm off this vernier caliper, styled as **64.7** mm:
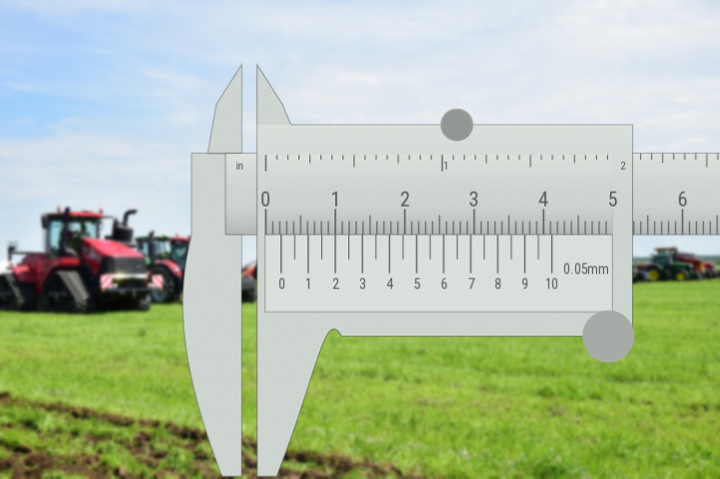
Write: **2.2** mm
